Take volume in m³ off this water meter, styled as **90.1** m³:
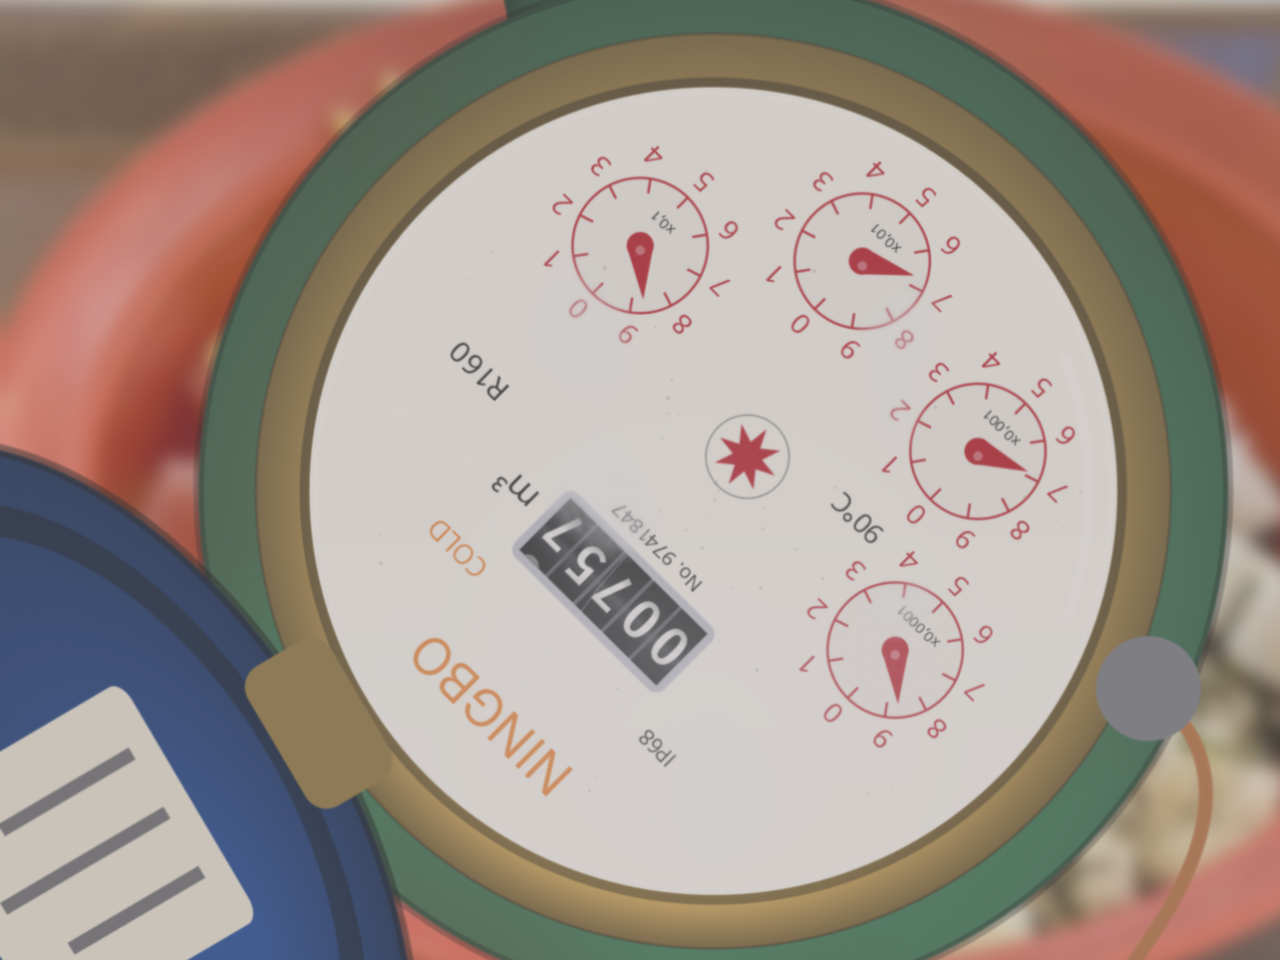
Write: **756.8668** m³
